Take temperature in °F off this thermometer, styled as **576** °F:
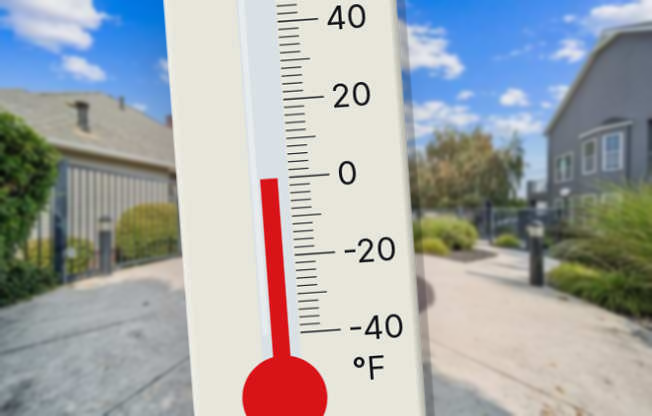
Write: **0** °F
